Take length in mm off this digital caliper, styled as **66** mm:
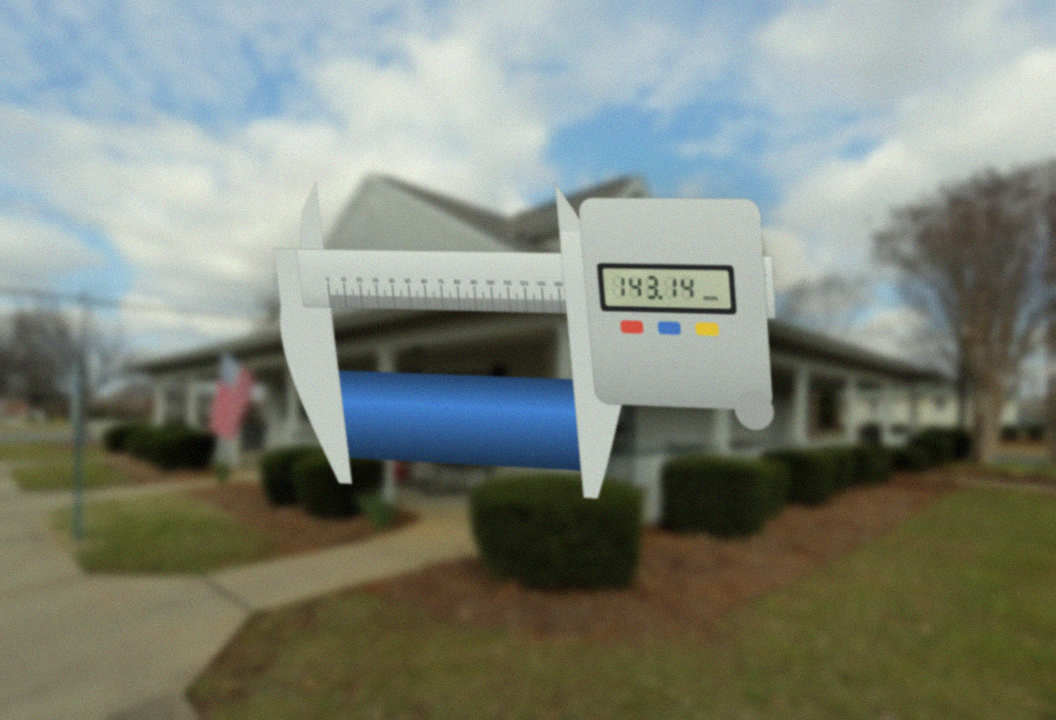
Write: **143.14** mm
